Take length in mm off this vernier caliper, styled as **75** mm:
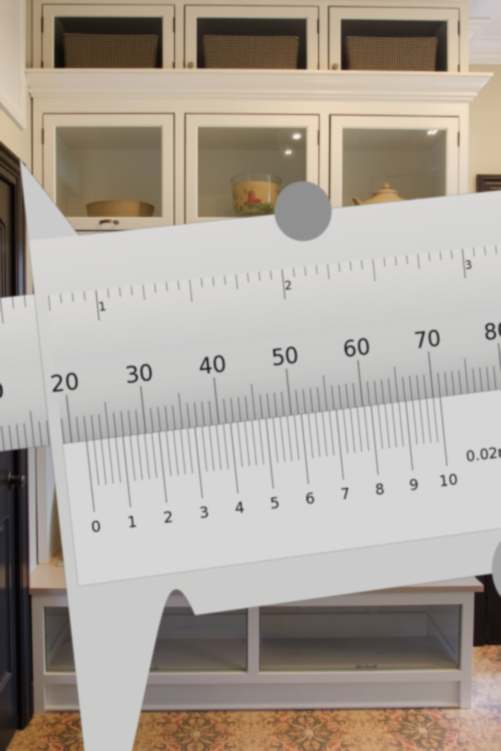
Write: **22.0** mm
